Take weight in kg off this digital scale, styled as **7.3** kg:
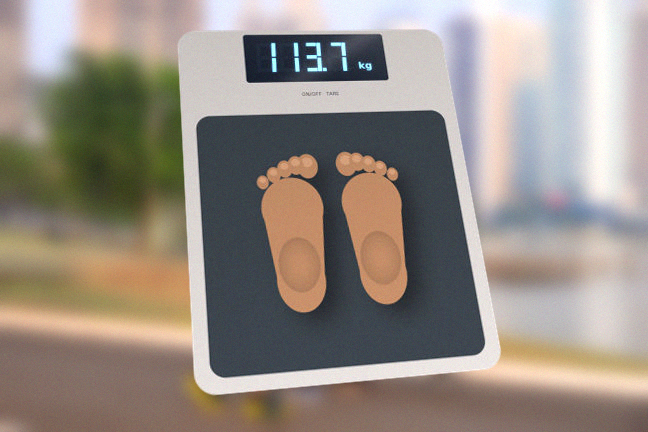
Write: **113.7** kg
